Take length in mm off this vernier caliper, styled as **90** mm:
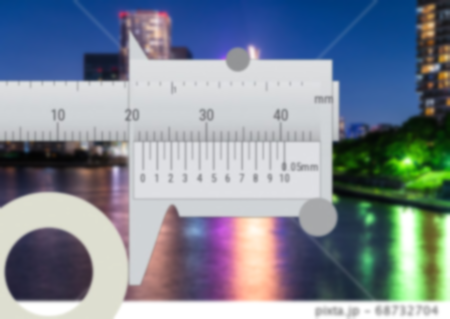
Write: **21.5** mm
